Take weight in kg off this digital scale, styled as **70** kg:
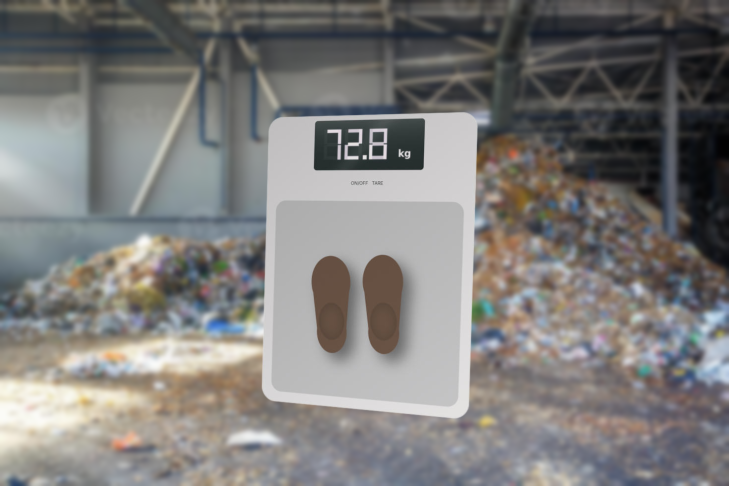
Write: **72.8** kg
